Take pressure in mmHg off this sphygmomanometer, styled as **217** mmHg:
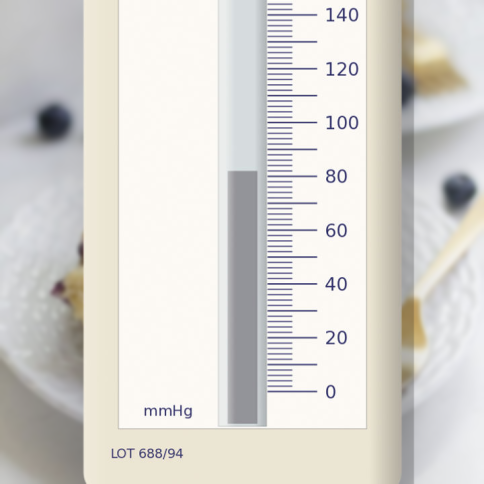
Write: **82** mmHg
